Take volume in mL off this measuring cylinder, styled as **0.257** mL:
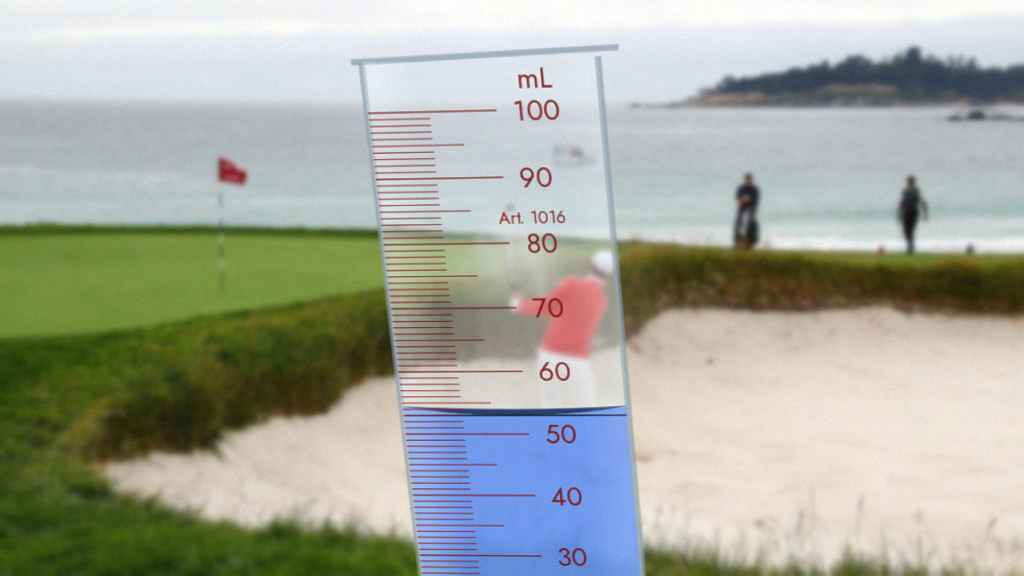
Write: **53** mL
